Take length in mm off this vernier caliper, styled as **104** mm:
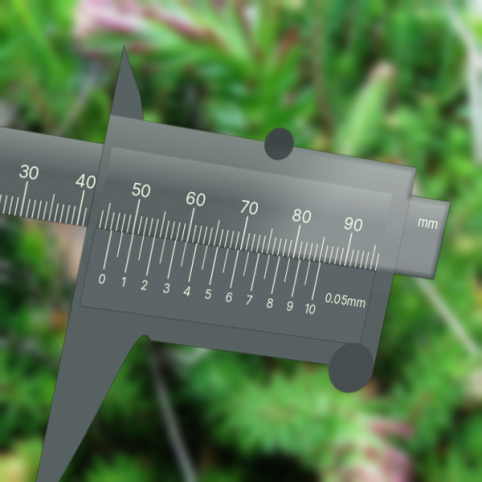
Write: **46.2** mm
